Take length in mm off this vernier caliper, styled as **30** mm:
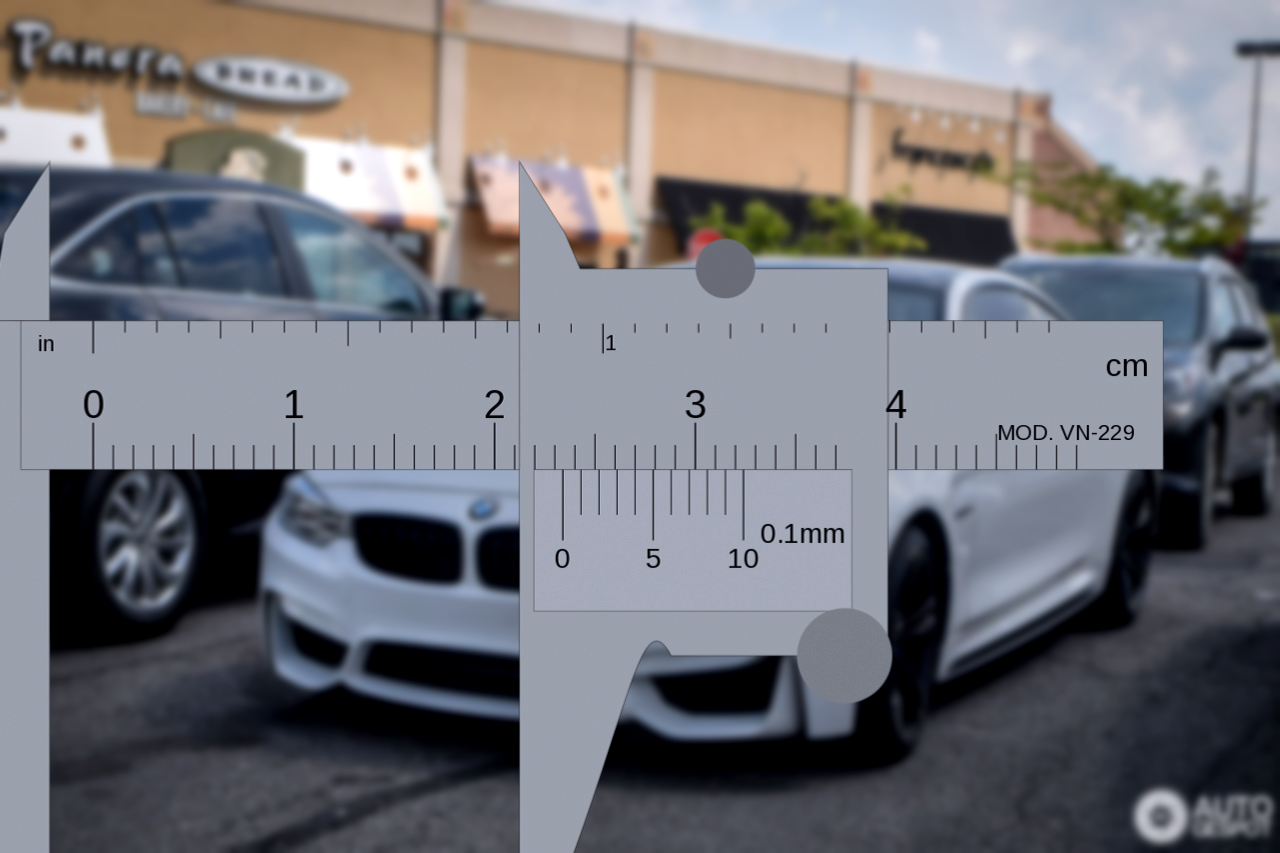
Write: **23.4** mm
